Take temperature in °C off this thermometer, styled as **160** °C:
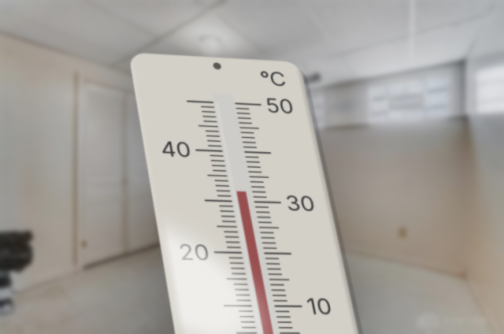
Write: **32** °C
